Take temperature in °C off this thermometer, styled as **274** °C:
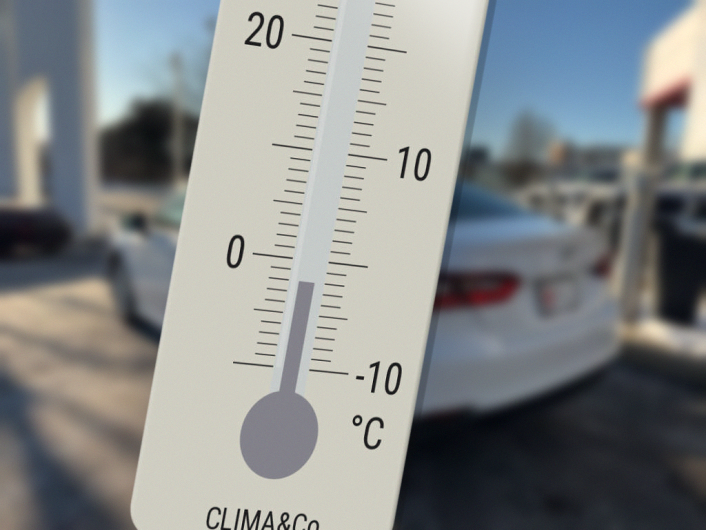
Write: **-2** °C
